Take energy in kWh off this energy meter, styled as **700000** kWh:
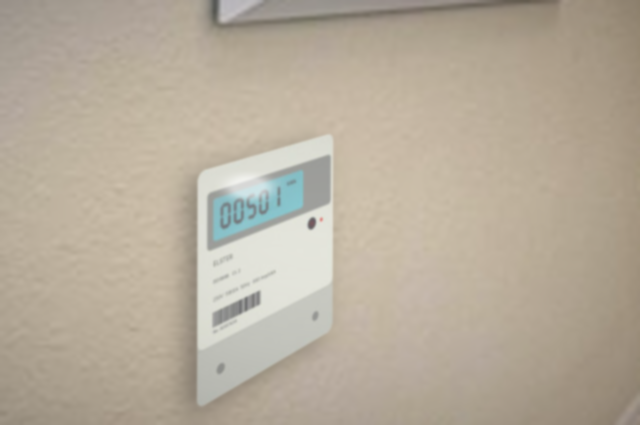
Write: **501** kWh
